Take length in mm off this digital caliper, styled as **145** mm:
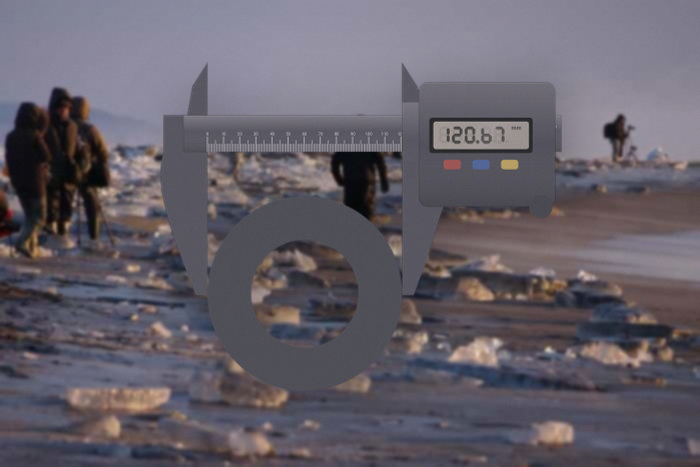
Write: **120.67** mm
